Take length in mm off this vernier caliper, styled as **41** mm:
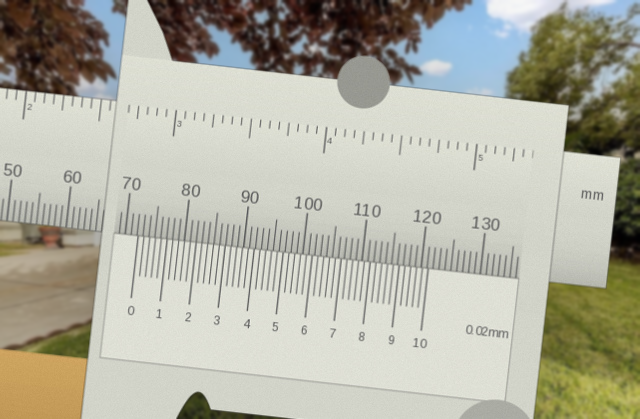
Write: **72.2** mm
